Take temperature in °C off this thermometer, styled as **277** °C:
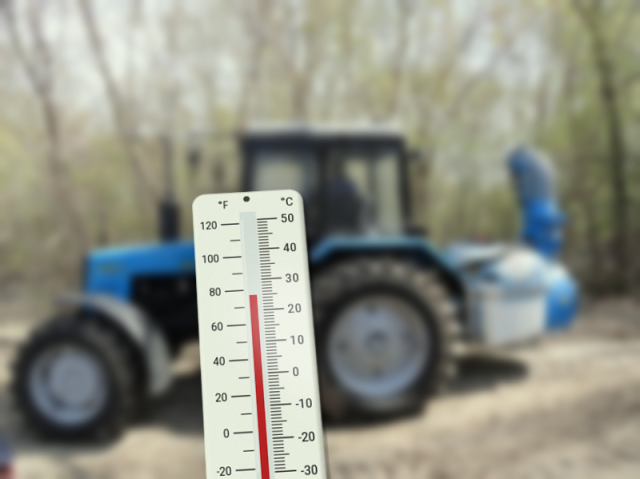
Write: **25** °C
